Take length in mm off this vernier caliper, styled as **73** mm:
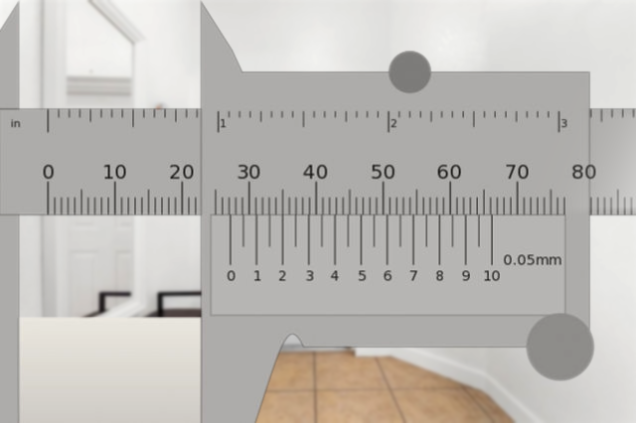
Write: **27.2** mm
